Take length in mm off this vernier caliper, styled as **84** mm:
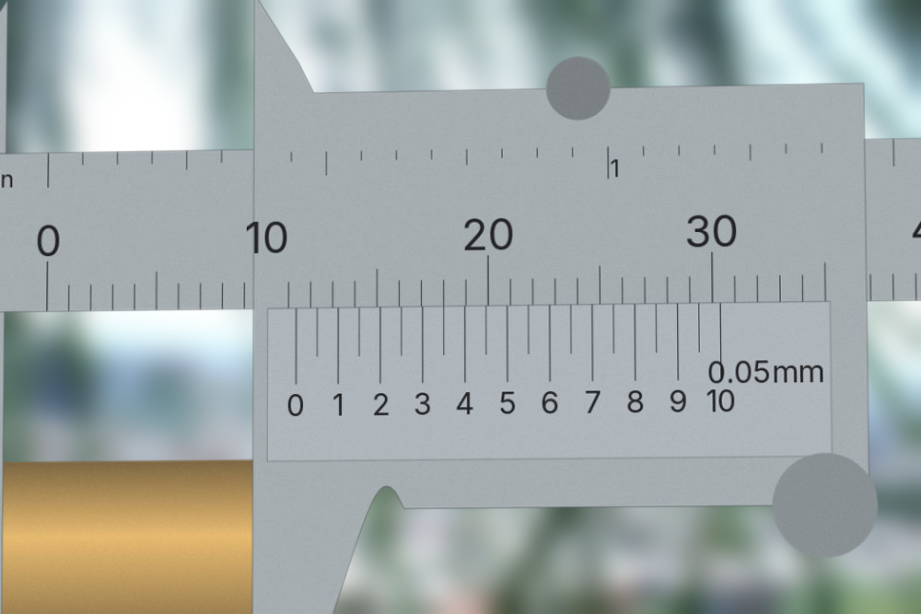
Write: **11.35** mm
